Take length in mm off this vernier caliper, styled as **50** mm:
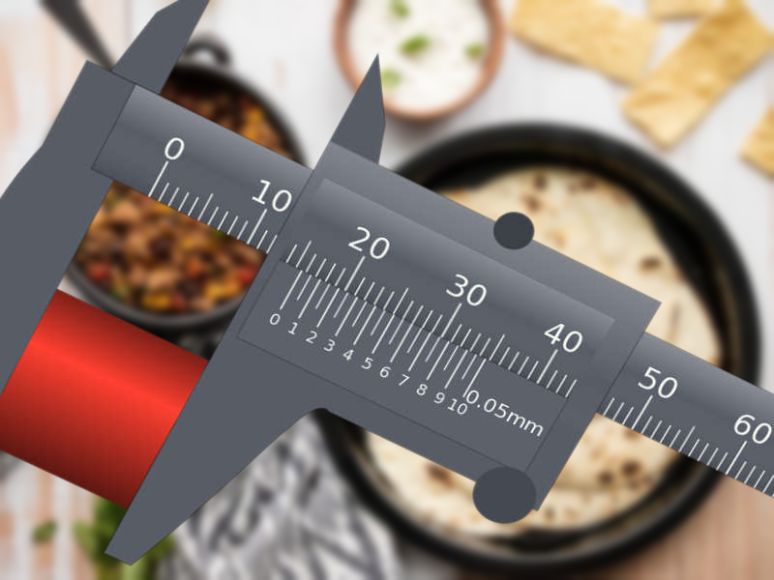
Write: **15.6** mm
